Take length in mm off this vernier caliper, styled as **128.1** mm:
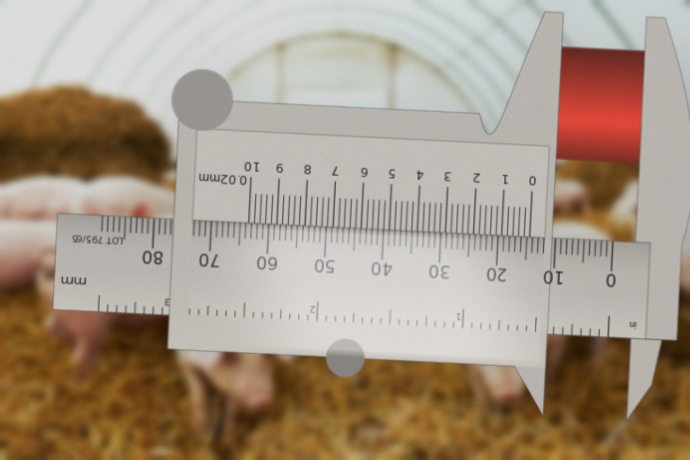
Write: **14.5** mm
